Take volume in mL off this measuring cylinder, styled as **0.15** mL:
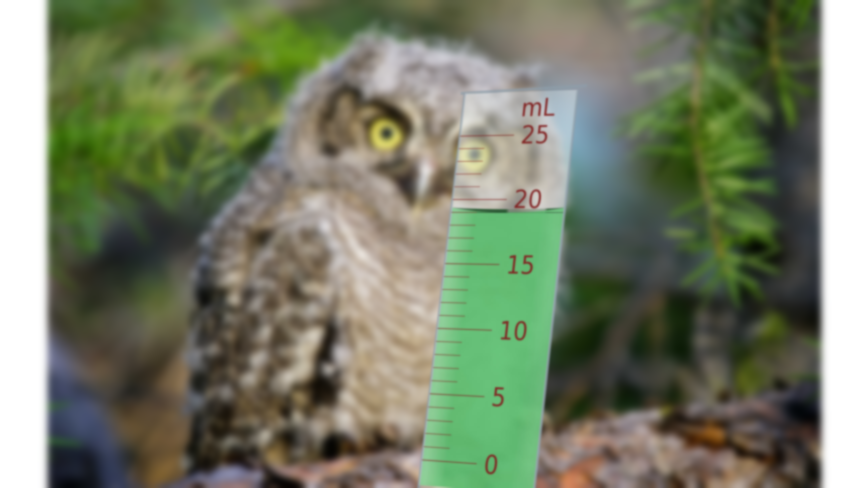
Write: **19** mL
